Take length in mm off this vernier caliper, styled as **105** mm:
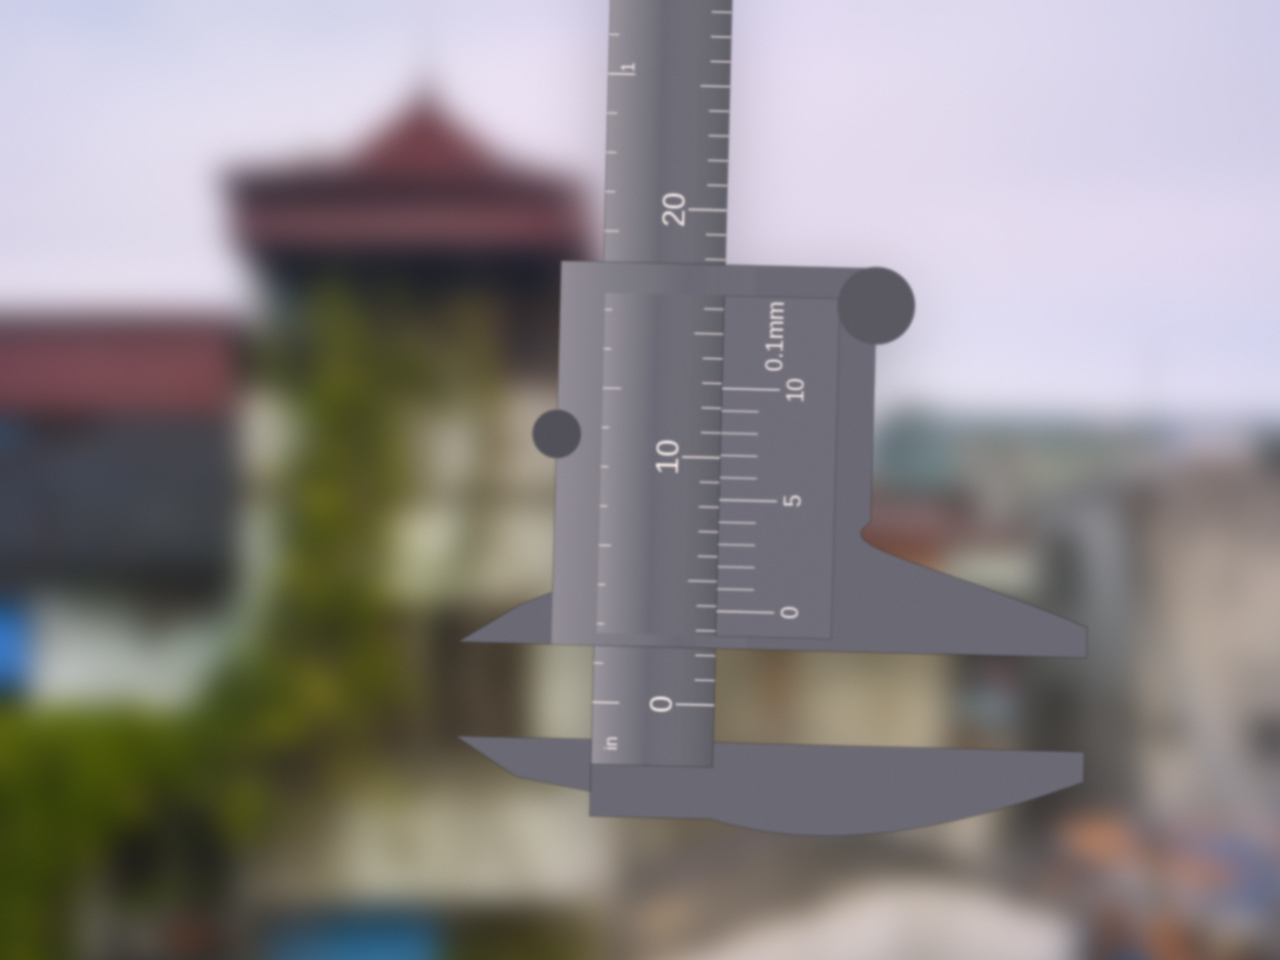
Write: **3.8** mm
